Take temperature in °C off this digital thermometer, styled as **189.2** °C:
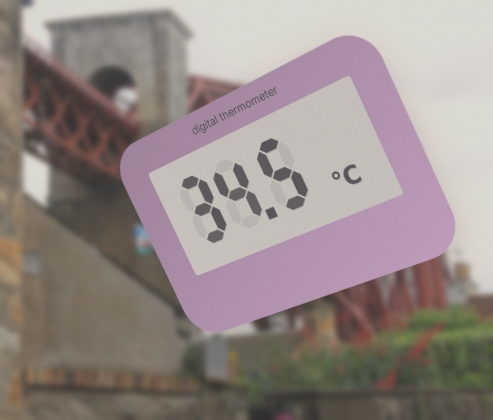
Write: **34.5** °C
